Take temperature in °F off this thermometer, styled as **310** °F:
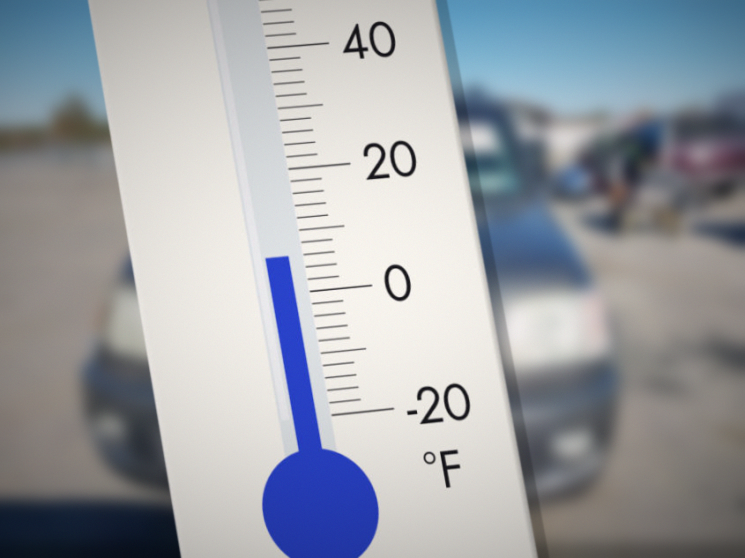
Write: **6** °F
